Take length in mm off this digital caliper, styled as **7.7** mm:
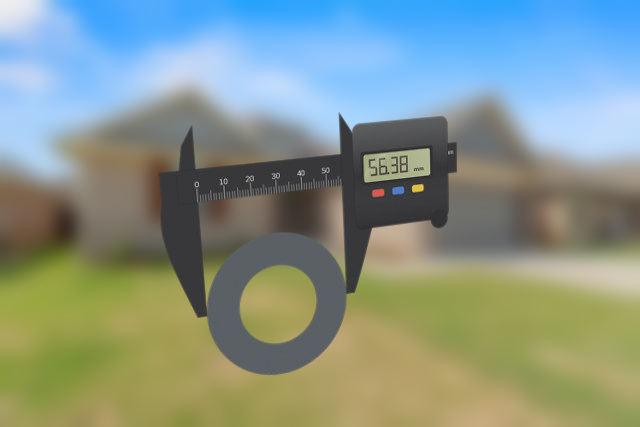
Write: **56.38** mm
